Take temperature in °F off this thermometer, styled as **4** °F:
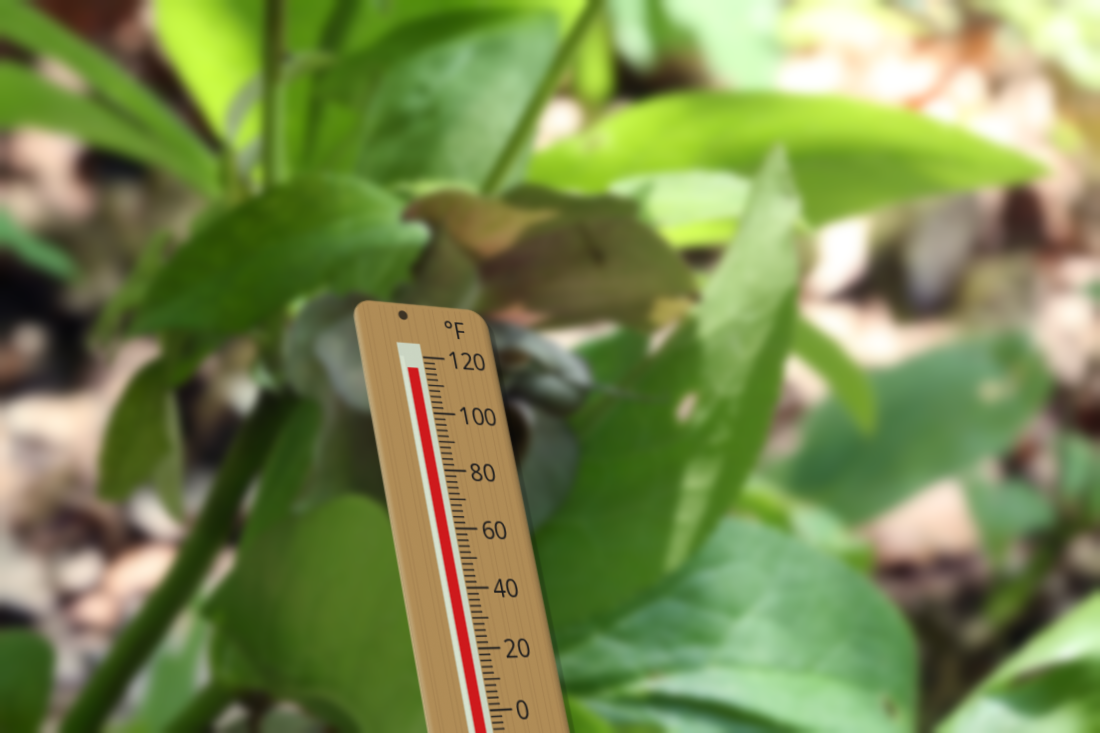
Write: **116** °F
